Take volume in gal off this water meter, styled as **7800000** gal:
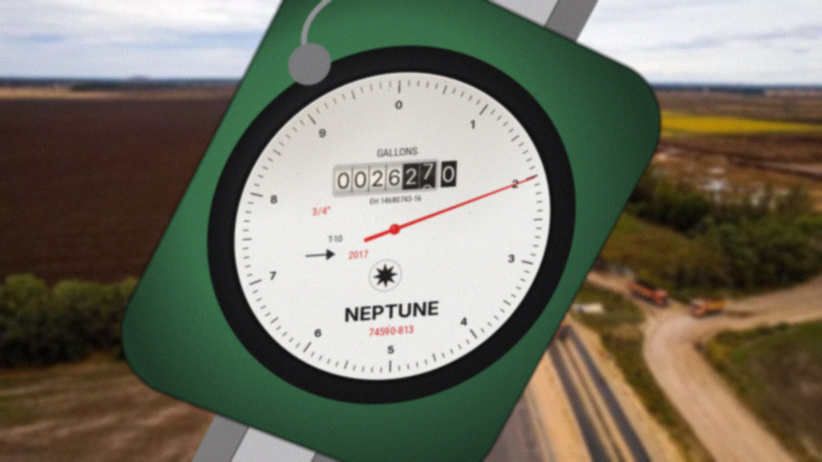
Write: **26272.0** gal
